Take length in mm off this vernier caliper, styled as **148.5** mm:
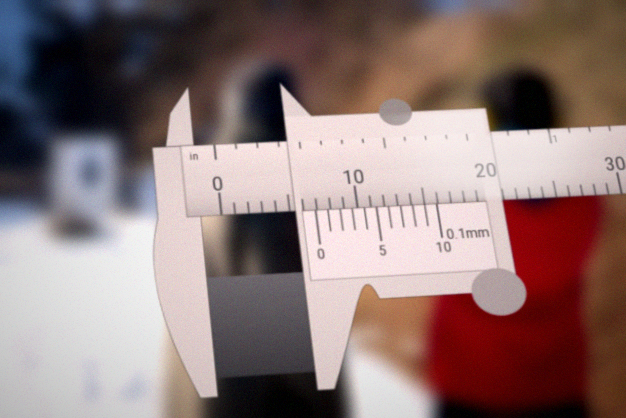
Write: **6.9** mm
